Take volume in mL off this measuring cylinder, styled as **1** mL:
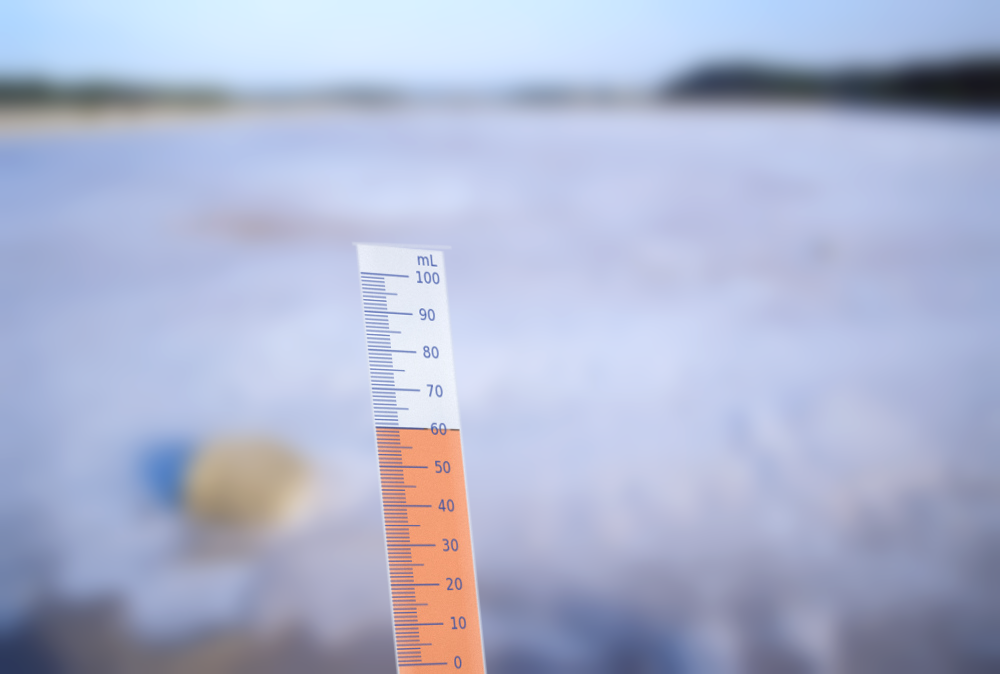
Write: **60** mL
